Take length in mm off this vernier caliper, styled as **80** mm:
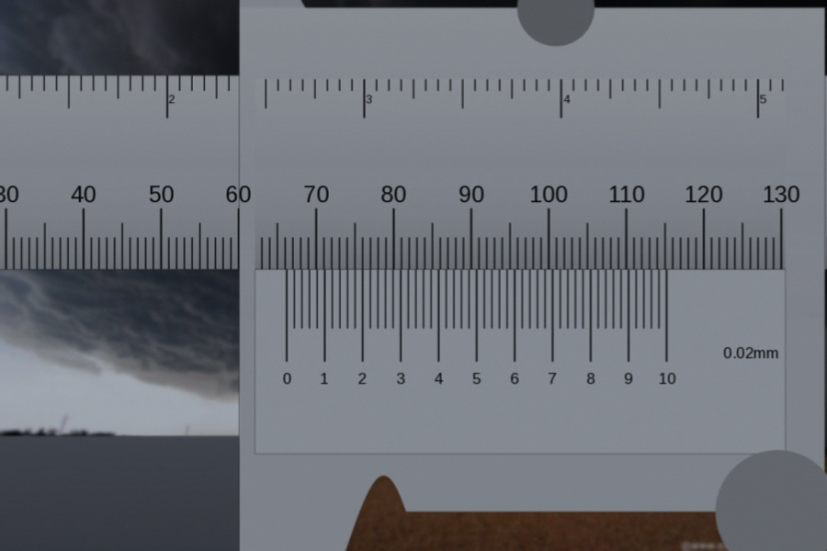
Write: **66.2** mm
